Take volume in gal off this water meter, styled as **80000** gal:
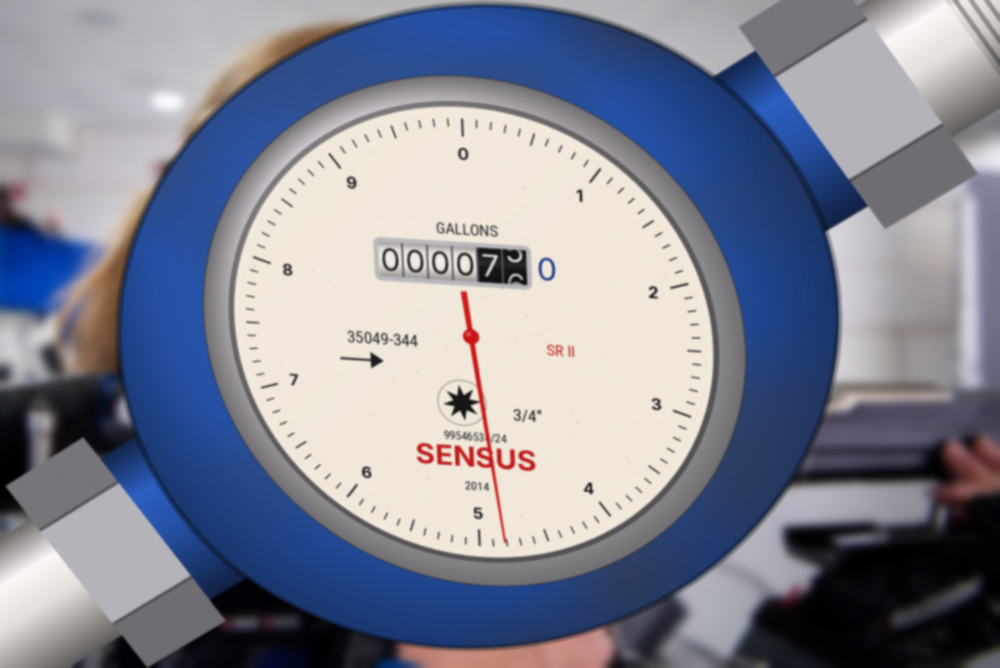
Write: **754.8** gal
